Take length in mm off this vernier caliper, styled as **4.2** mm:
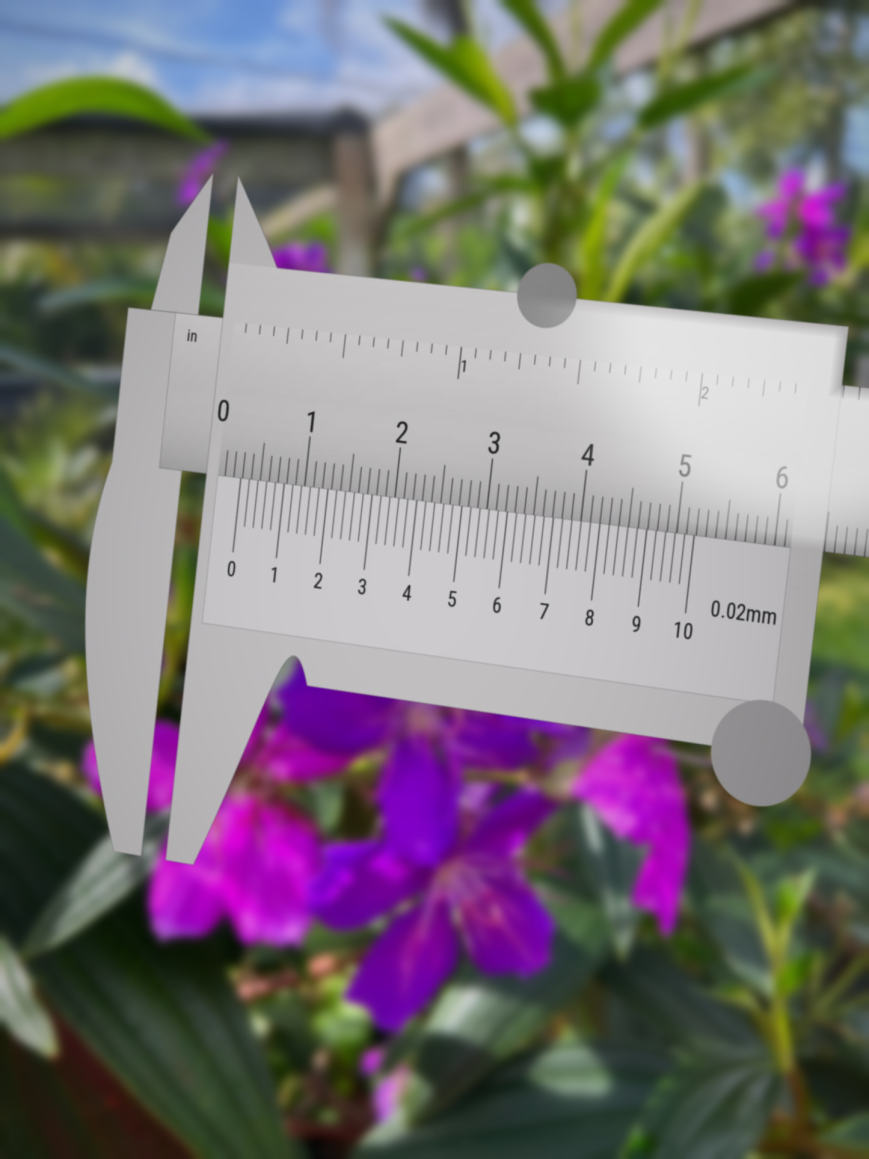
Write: **2.8** mm
